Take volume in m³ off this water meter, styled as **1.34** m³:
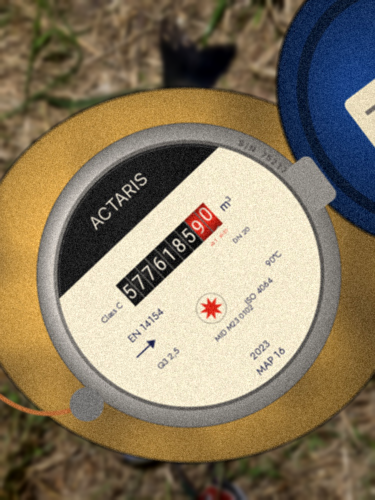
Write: **5776185.90** m³
